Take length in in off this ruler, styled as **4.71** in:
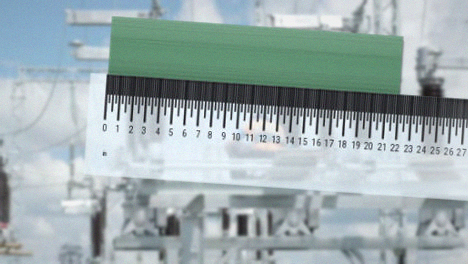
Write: **22** in
